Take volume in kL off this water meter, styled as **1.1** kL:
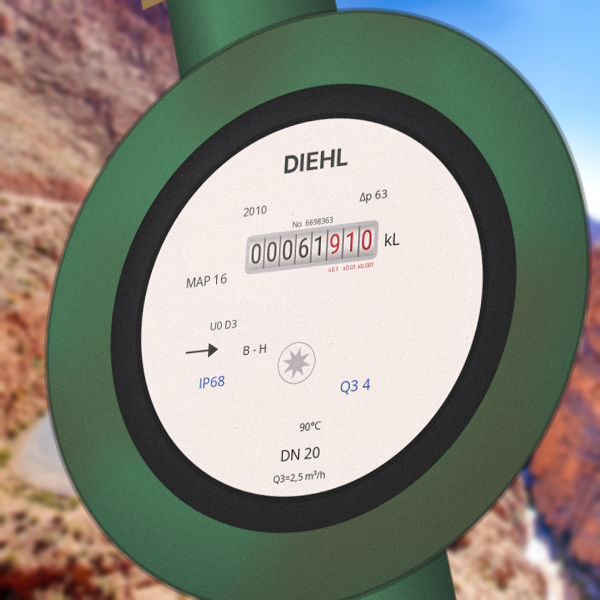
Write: **61.910** kL
